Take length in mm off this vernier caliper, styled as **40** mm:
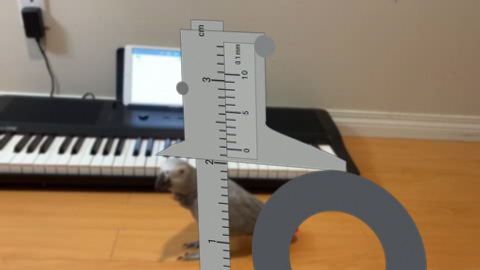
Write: **21.8** mm
